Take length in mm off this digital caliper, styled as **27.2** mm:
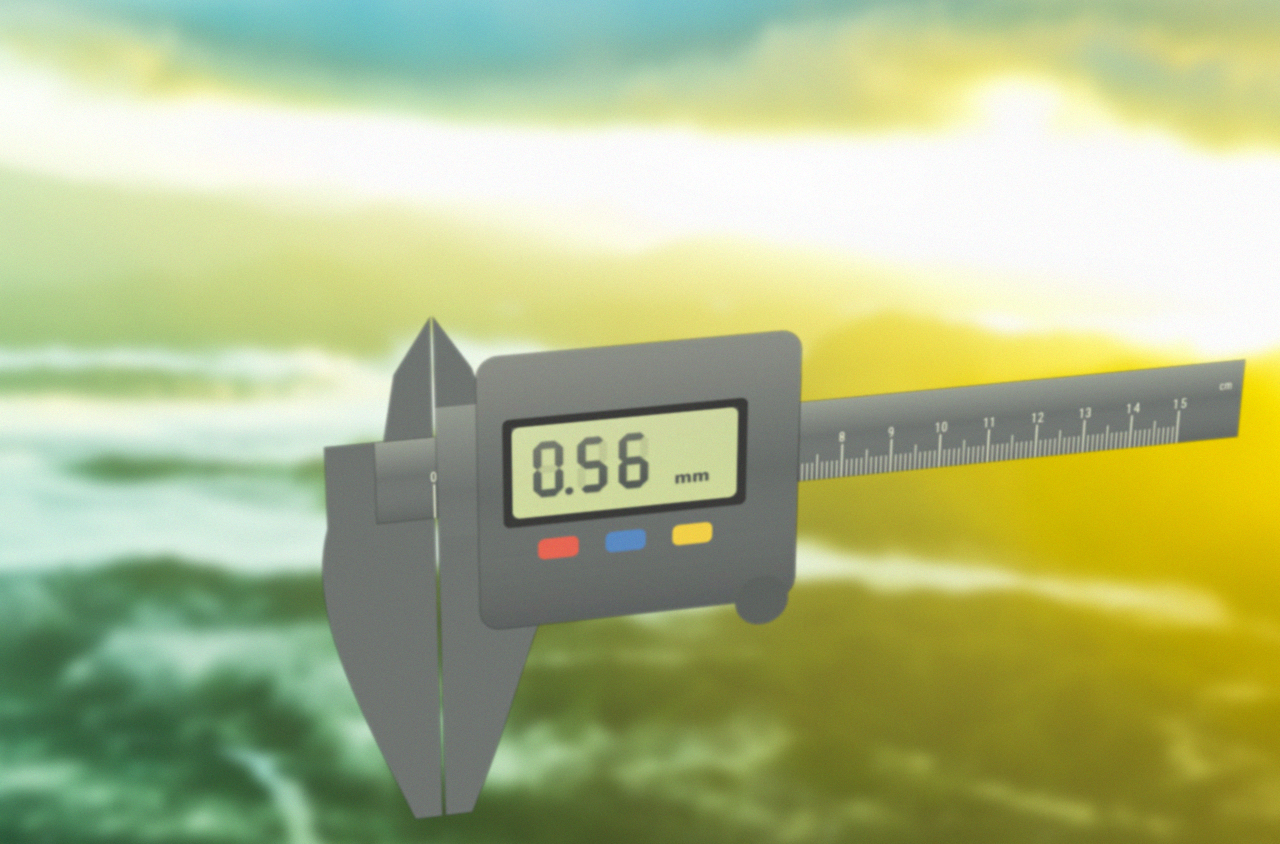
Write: **0.56** mm
